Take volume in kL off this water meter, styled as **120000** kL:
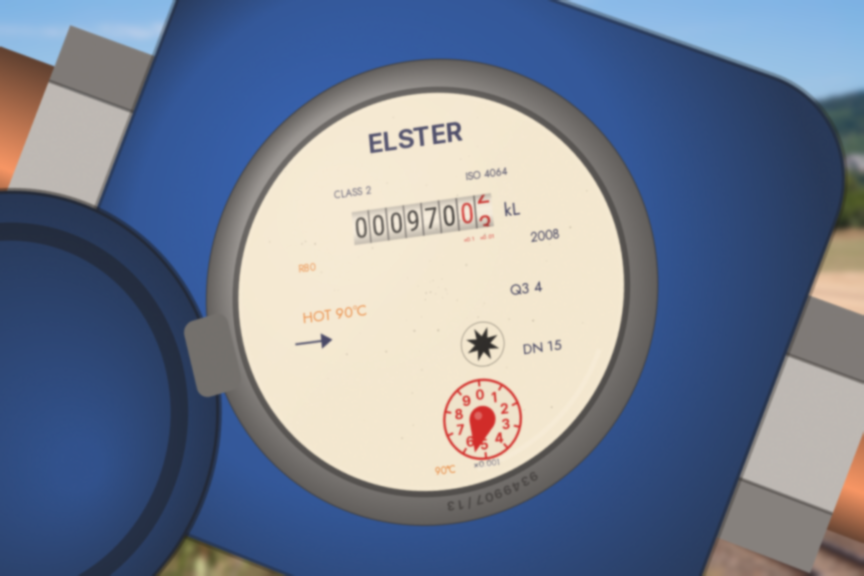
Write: **970.025** kL
